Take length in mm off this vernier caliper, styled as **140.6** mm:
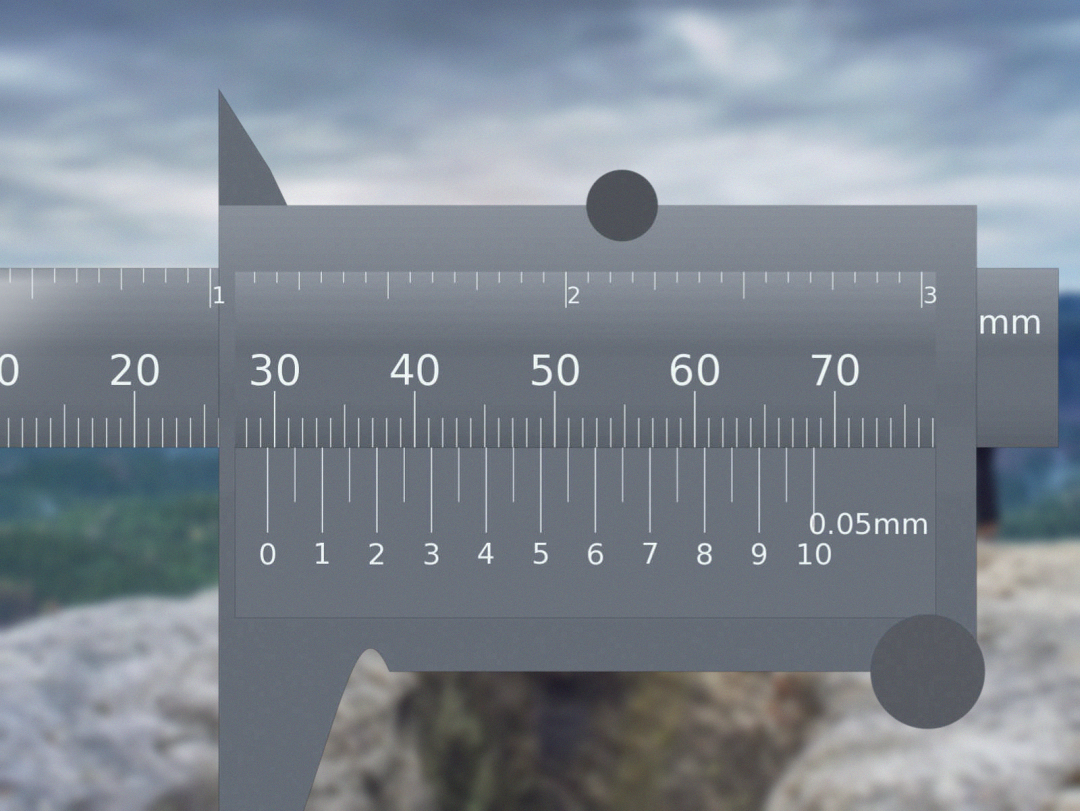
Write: **29.5** mm
